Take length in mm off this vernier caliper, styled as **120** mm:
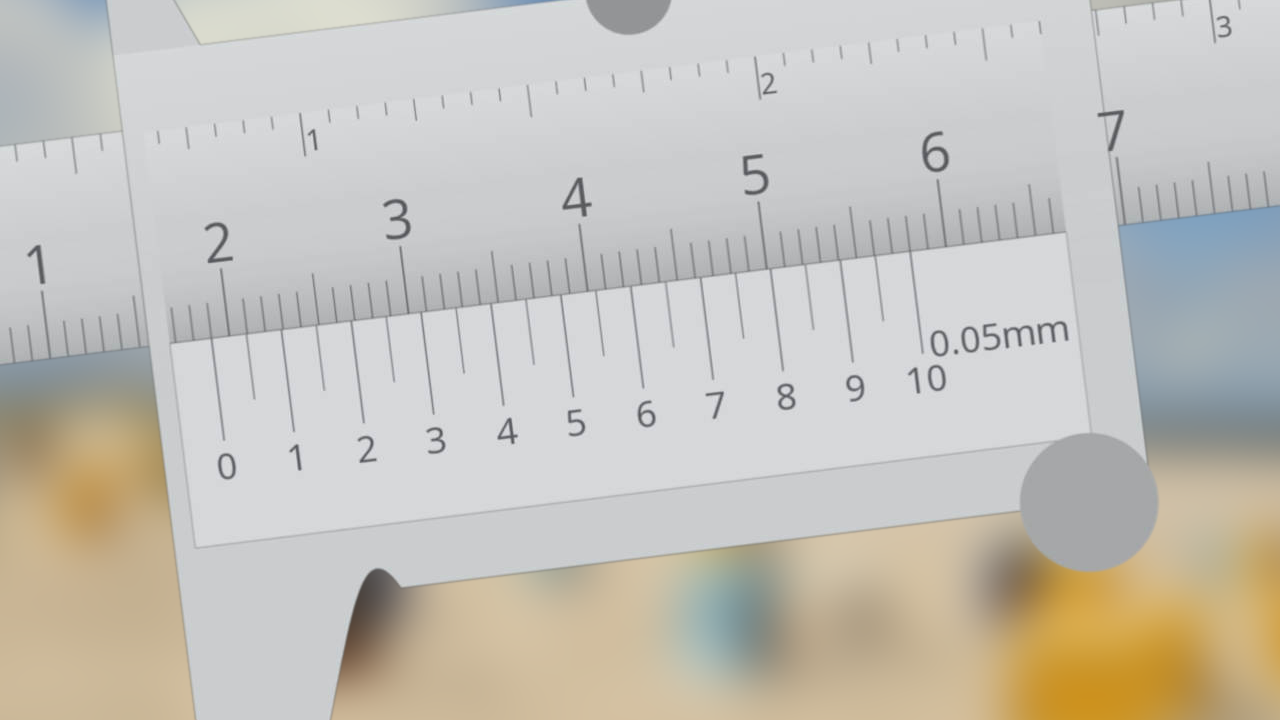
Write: **19.0** mm
